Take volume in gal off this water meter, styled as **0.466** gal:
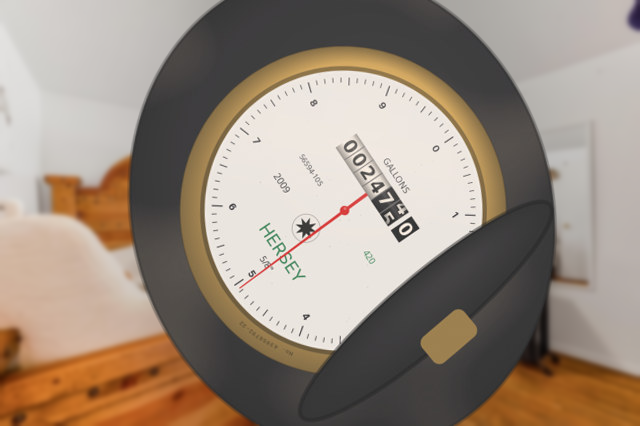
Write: **24744.9** gal
